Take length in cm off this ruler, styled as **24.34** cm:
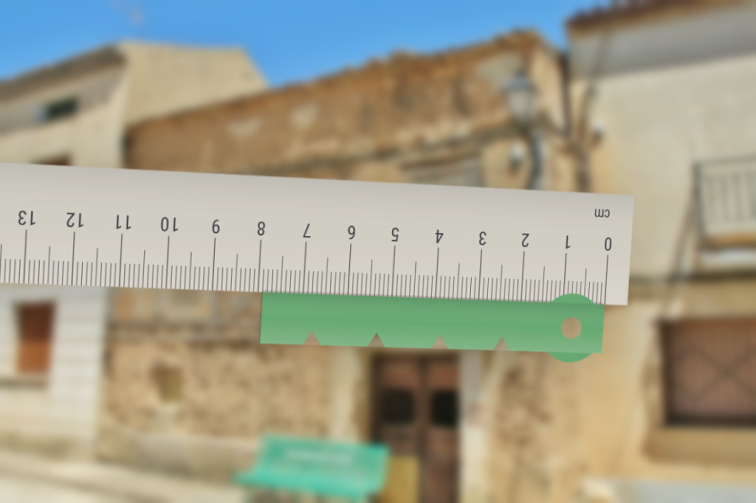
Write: **7.9** cm
